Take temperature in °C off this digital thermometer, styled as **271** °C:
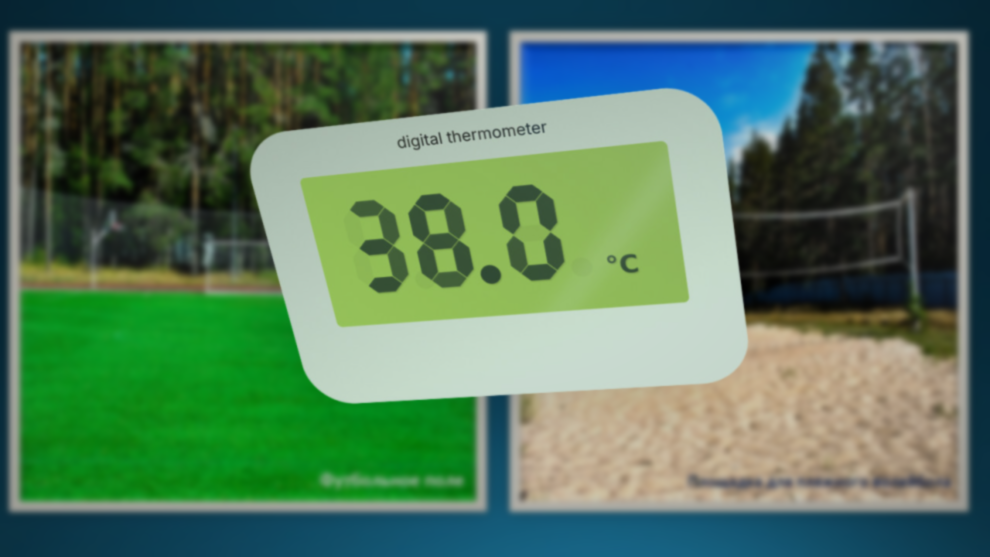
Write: **38.0** °C
